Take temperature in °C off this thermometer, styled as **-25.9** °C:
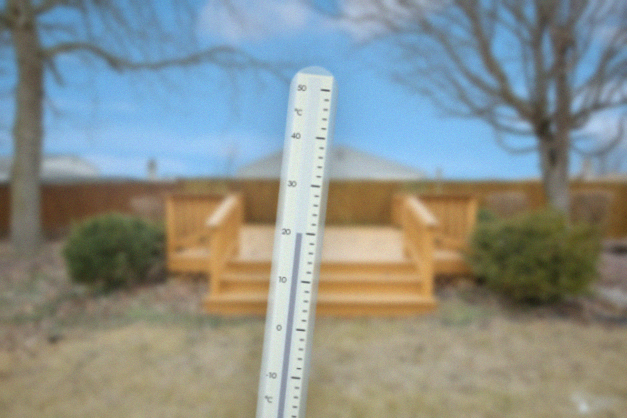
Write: **20** °C
